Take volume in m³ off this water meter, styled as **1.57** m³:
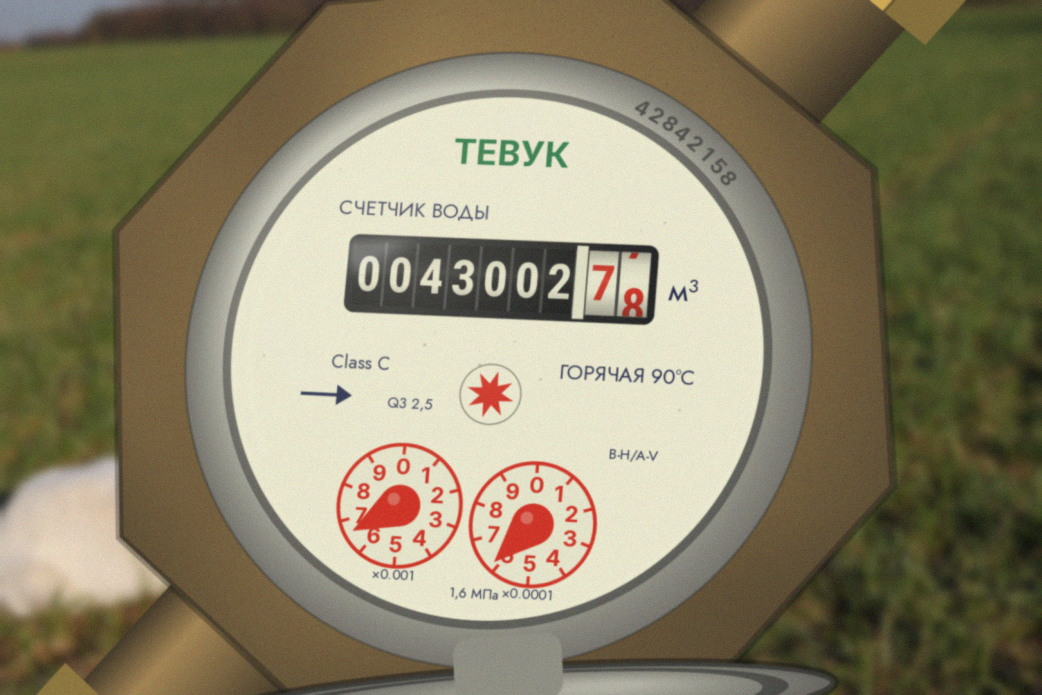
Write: **43002.7766** m³
